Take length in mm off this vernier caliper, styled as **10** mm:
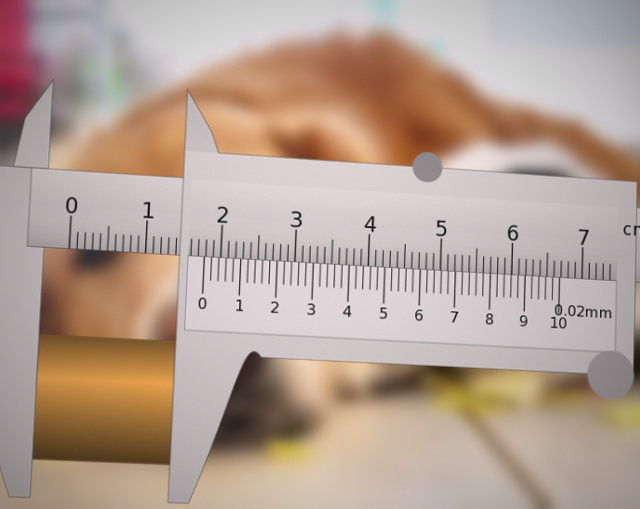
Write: **17.8** mm
